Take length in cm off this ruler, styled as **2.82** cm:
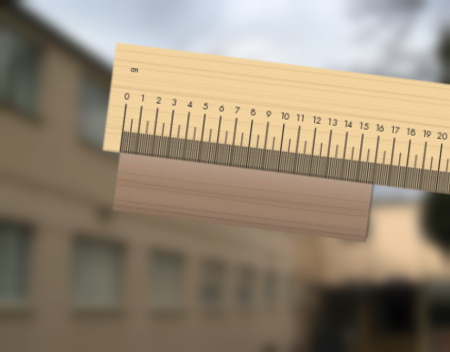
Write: **16** cm
